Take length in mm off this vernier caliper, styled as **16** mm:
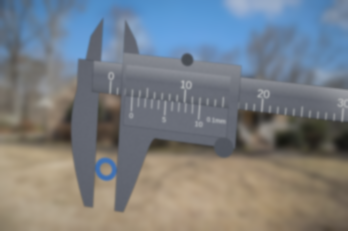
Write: **3.0** mm
